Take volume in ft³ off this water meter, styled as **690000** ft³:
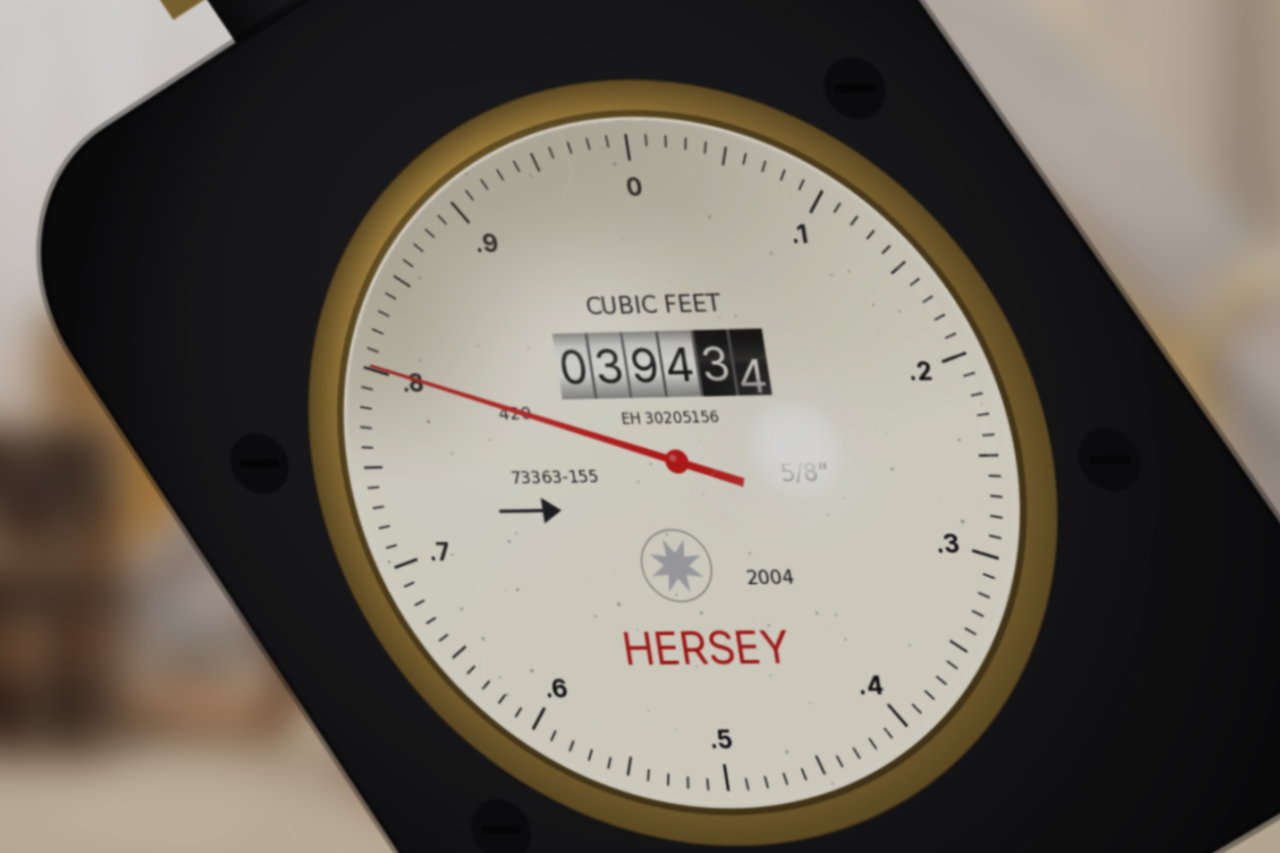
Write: **39433.80** ft³
